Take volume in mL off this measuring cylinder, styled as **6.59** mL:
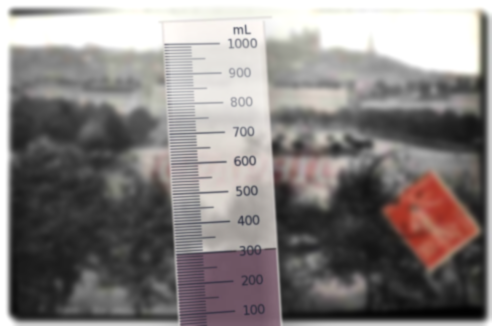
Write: **300** mL
